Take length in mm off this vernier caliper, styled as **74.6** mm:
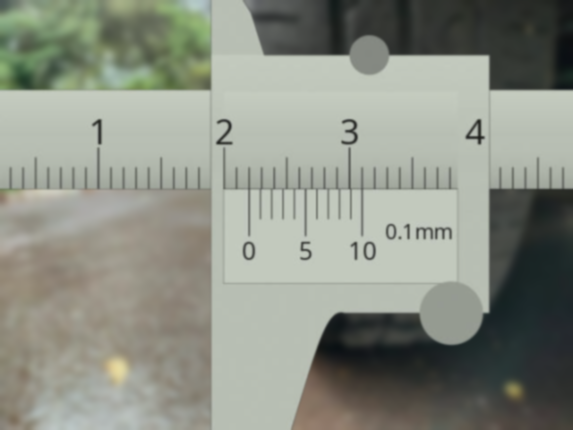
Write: **22.0** mm
